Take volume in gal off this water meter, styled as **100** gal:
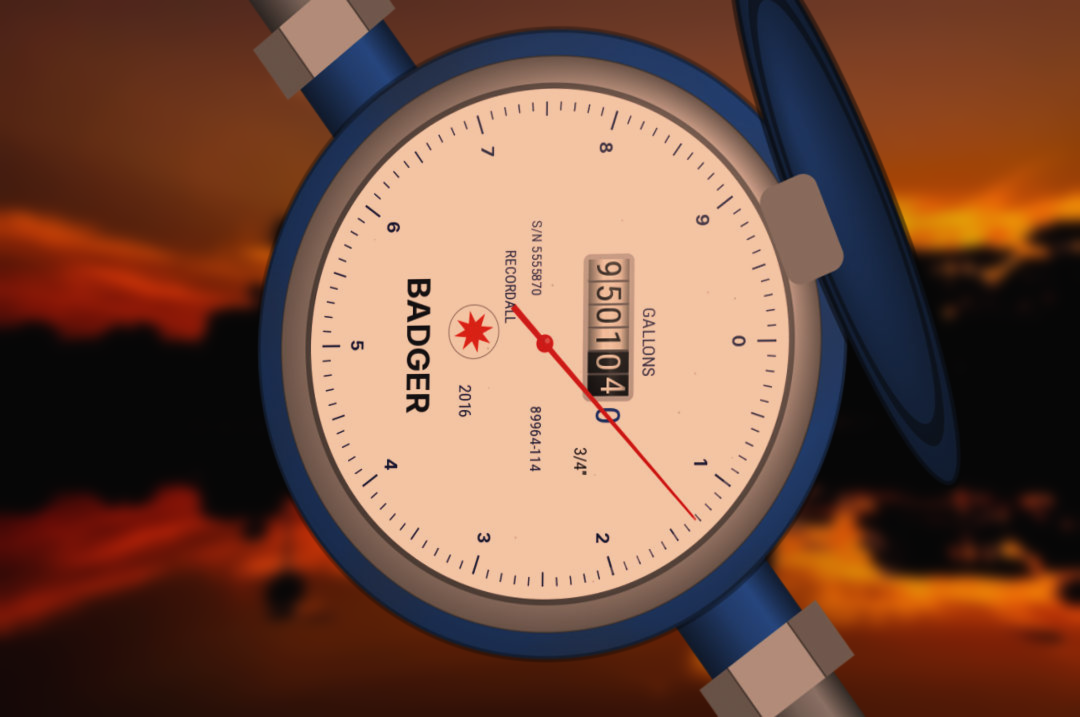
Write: **9501041.3** gal
